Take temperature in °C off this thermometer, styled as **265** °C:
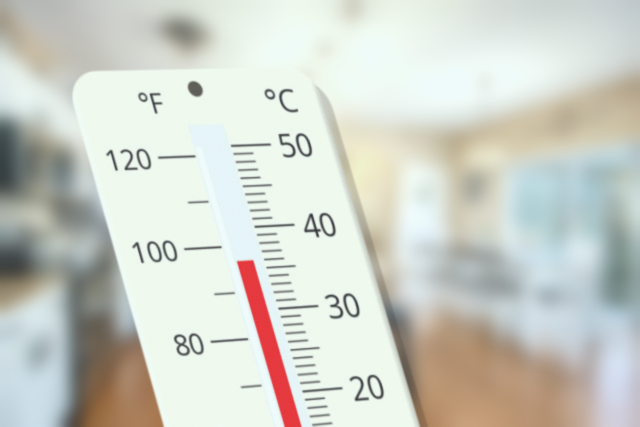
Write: **36** °C
